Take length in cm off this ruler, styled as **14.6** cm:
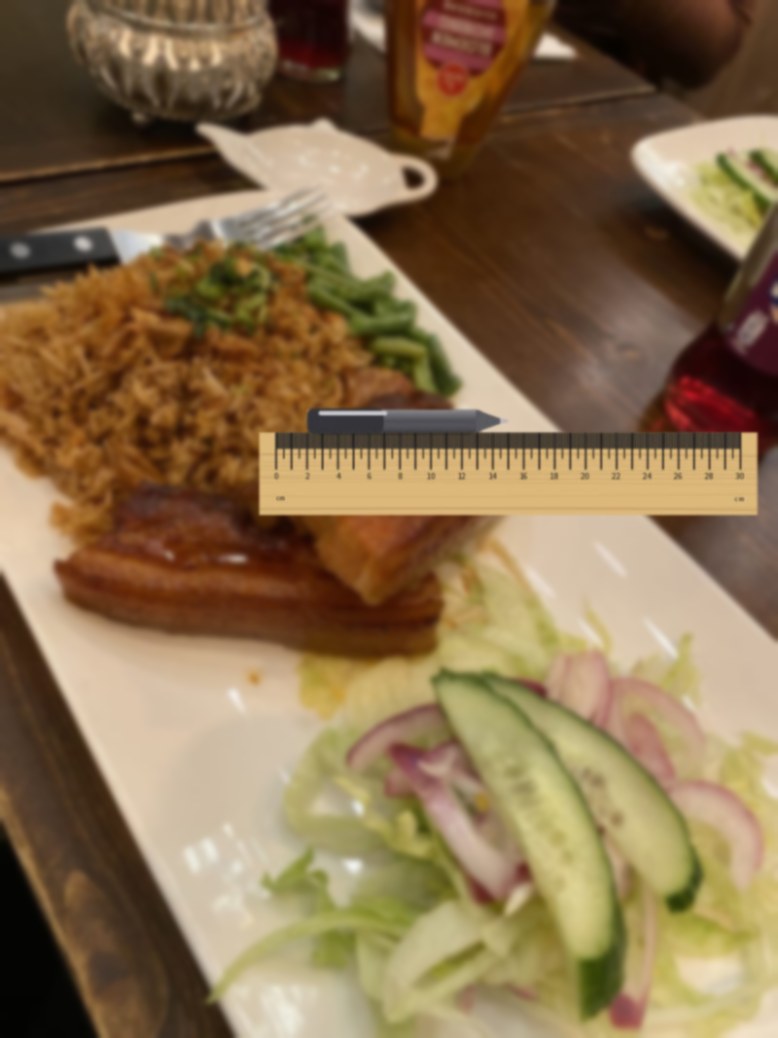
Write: **13** cm
